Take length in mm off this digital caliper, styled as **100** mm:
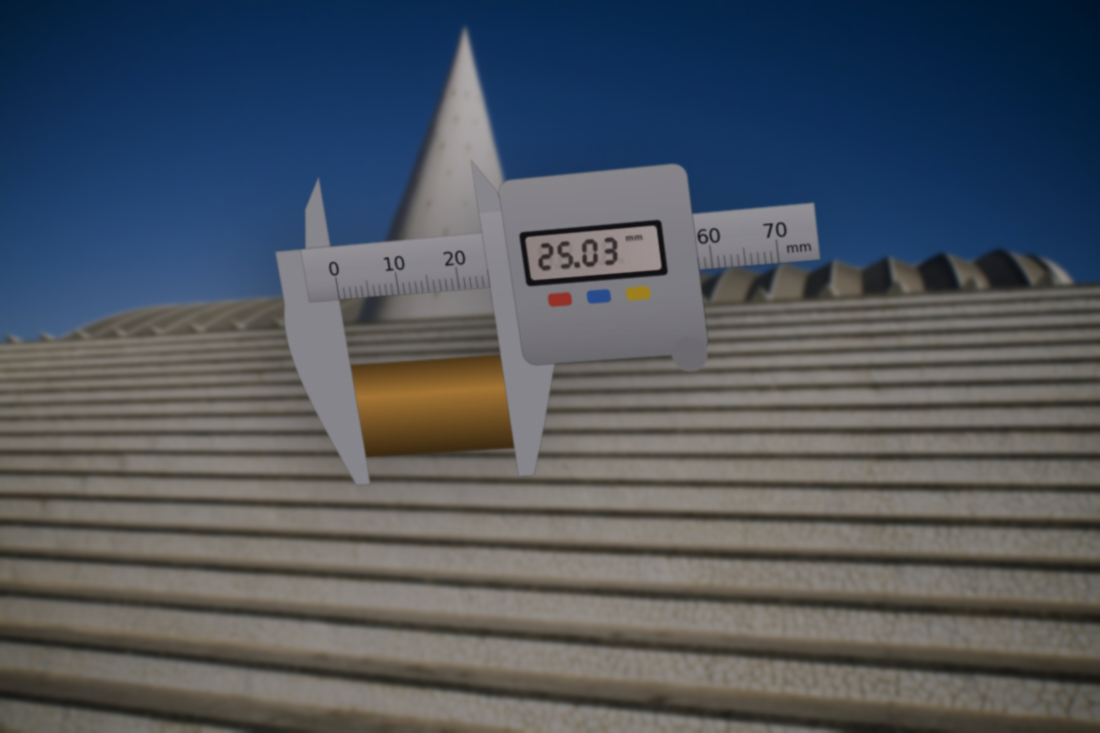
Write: **25.03** mm
